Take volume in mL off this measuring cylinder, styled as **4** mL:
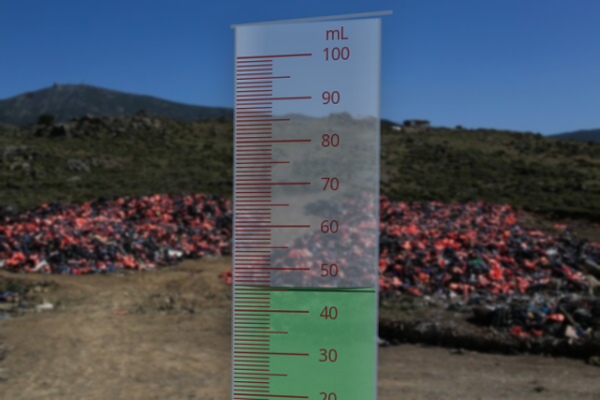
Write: **45** mL
